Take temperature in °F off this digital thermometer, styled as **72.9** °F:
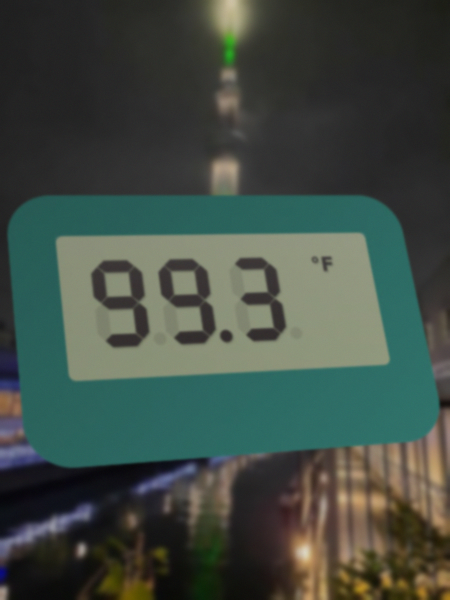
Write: **99.3** °F
